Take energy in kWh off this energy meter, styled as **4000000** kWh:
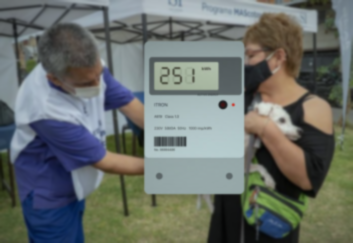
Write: **251** kWh
